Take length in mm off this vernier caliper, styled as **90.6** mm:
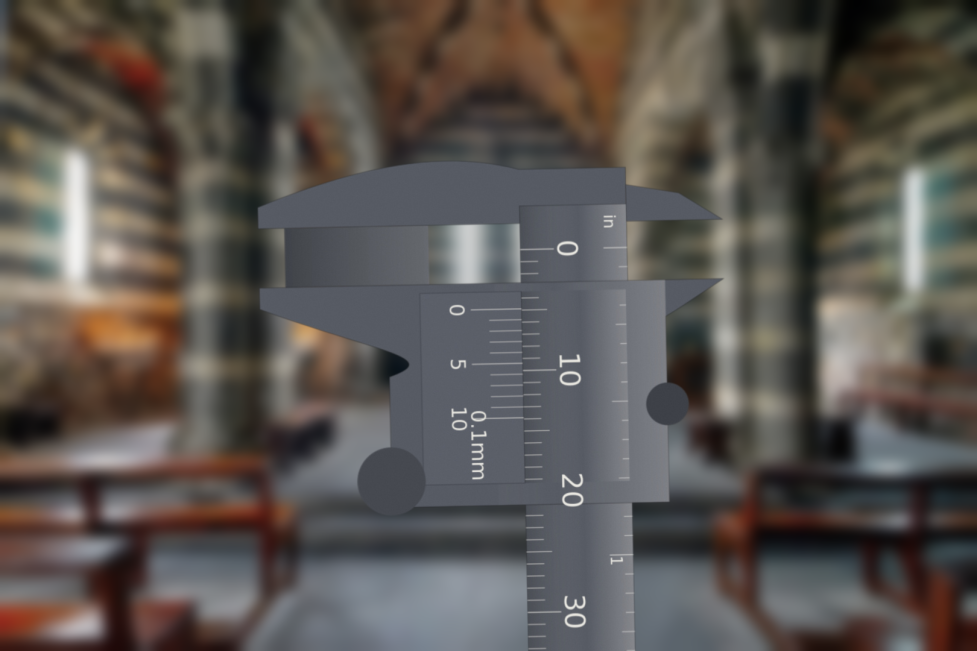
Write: **4.9** mm
